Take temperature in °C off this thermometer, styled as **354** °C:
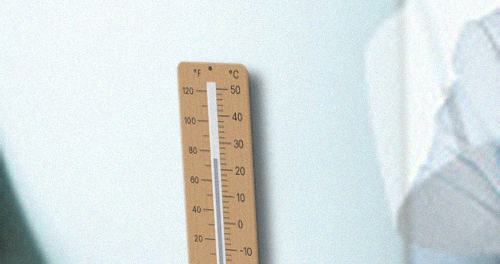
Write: **24** °C
